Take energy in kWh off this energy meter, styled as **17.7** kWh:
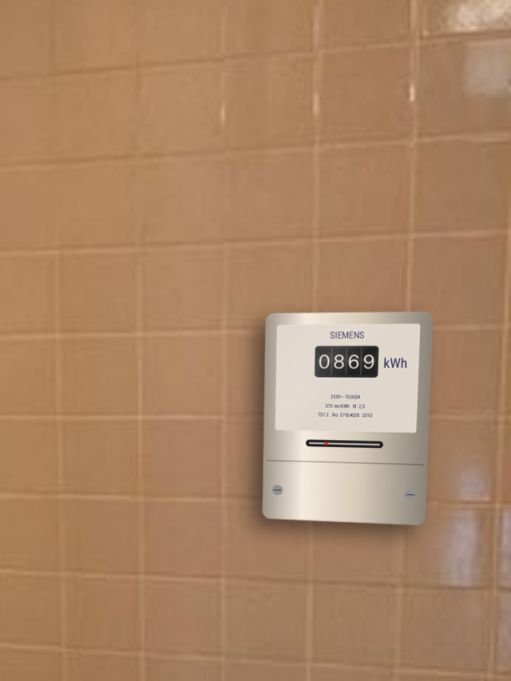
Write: **869** kWh
